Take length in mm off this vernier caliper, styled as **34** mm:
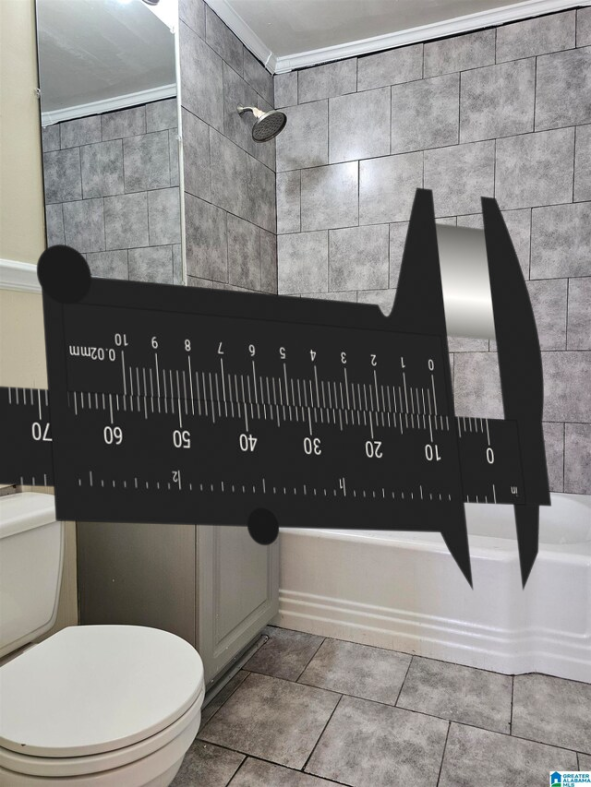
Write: **8.8** mm
